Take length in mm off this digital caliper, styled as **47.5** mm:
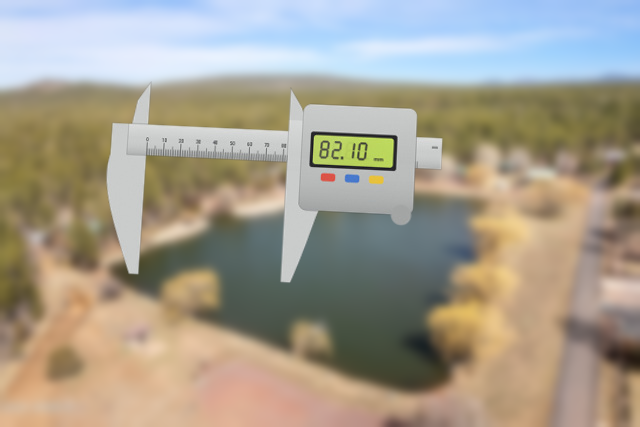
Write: **82.10** mm
